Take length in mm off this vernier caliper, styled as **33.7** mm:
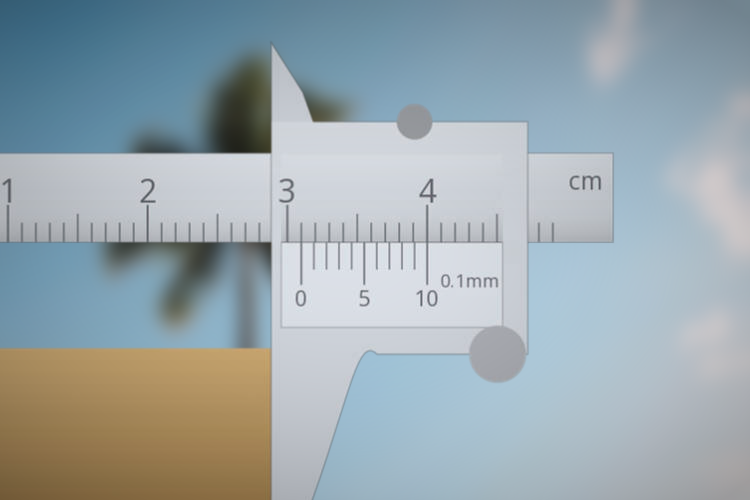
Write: **31.0** mm
